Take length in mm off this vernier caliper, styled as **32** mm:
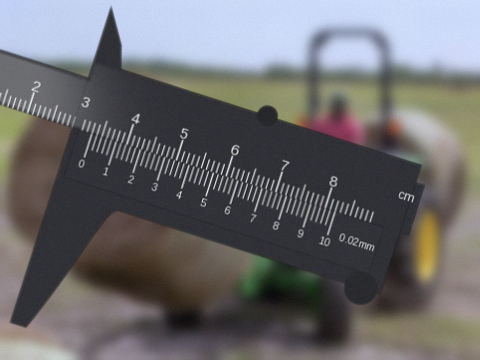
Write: **33.0** mm
